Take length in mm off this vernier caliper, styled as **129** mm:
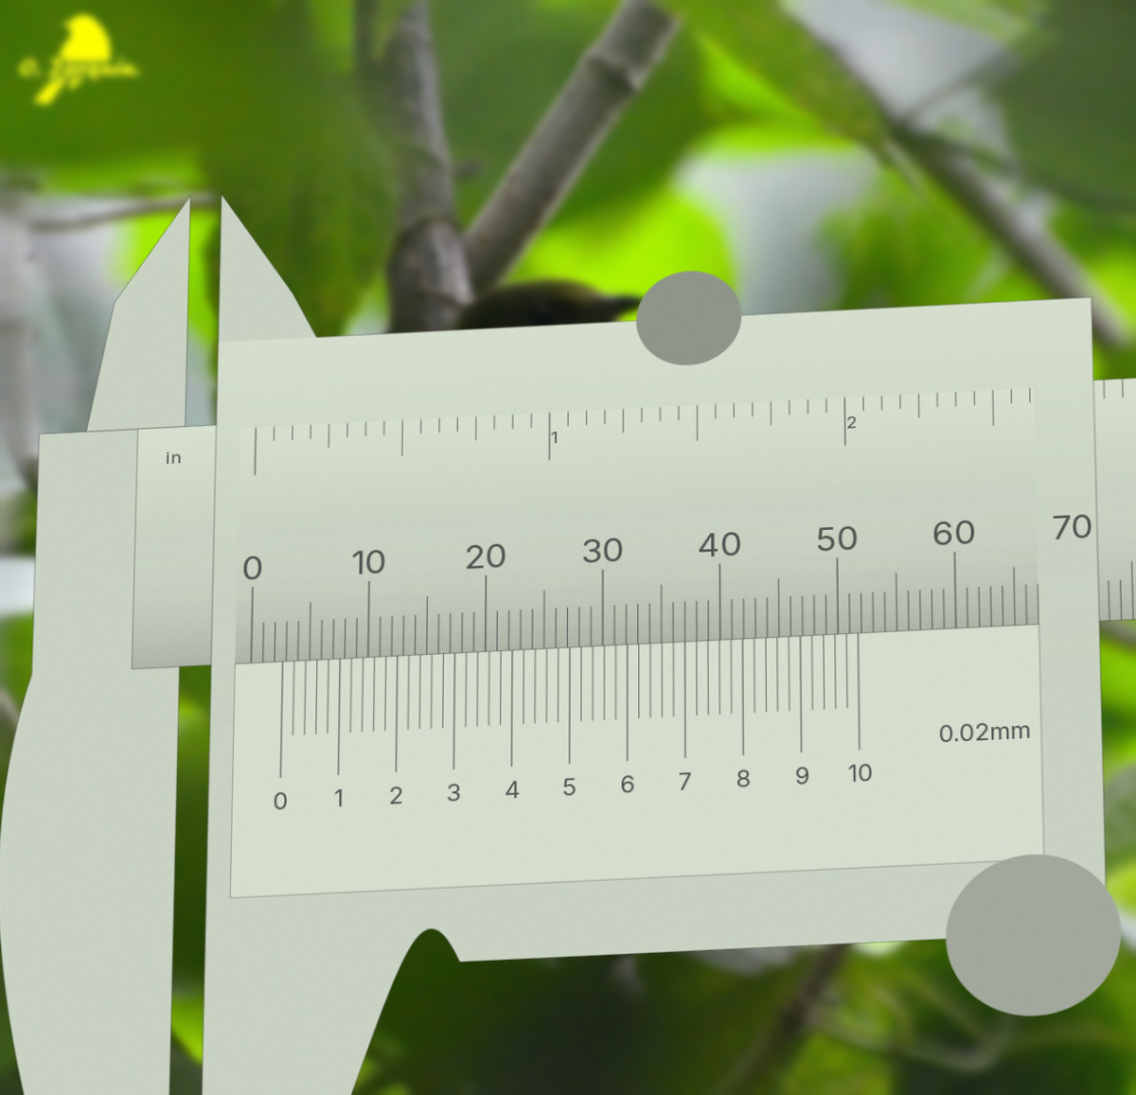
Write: **2.7** mm
